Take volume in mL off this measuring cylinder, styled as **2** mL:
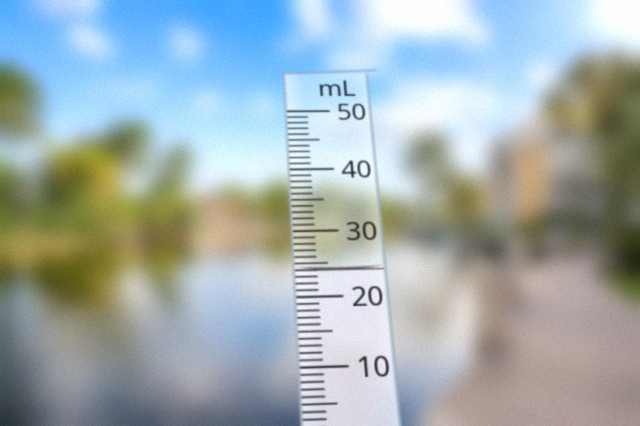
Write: **24** mL
